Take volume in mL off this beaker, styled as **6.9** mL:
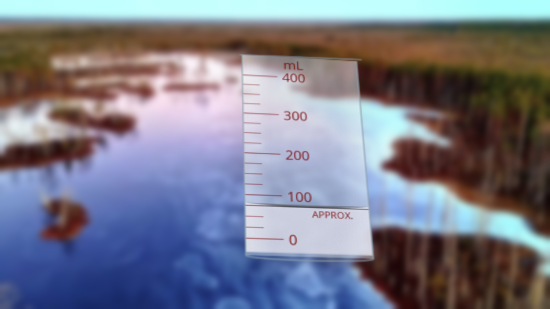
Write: **75** mL
